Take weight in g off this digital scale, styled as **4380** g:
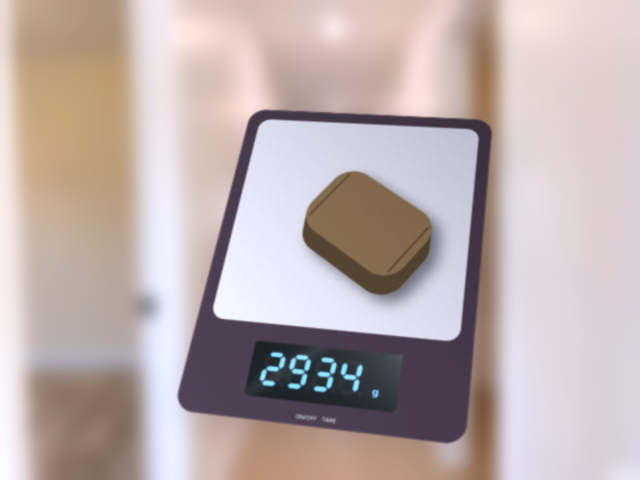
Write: **2934** g
